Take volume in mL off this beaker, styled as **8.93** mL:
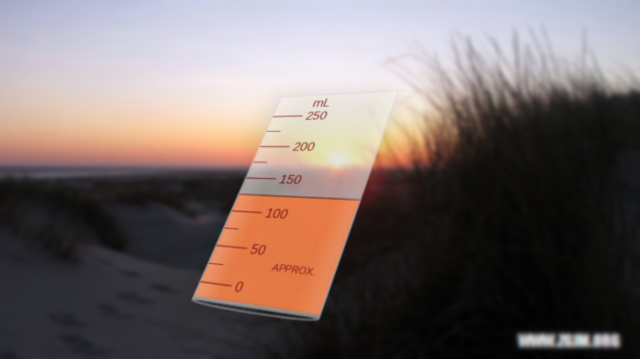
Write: **125** mL
